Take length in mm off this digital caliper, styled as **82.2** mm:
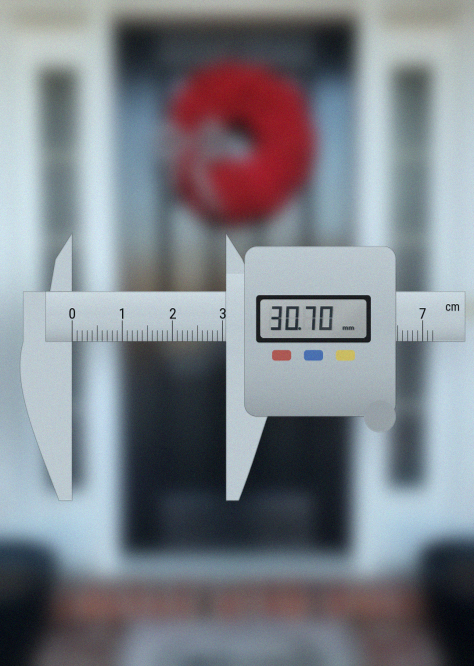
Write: **30.70** mm
